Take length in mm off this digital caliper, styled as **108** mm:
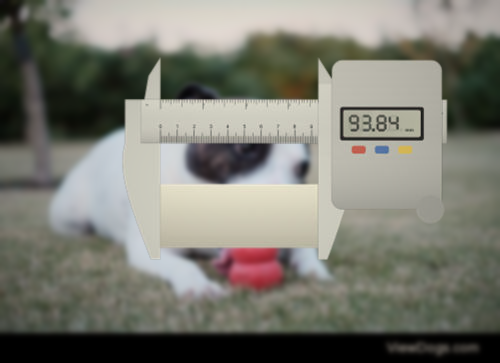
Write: **93.84** mm
